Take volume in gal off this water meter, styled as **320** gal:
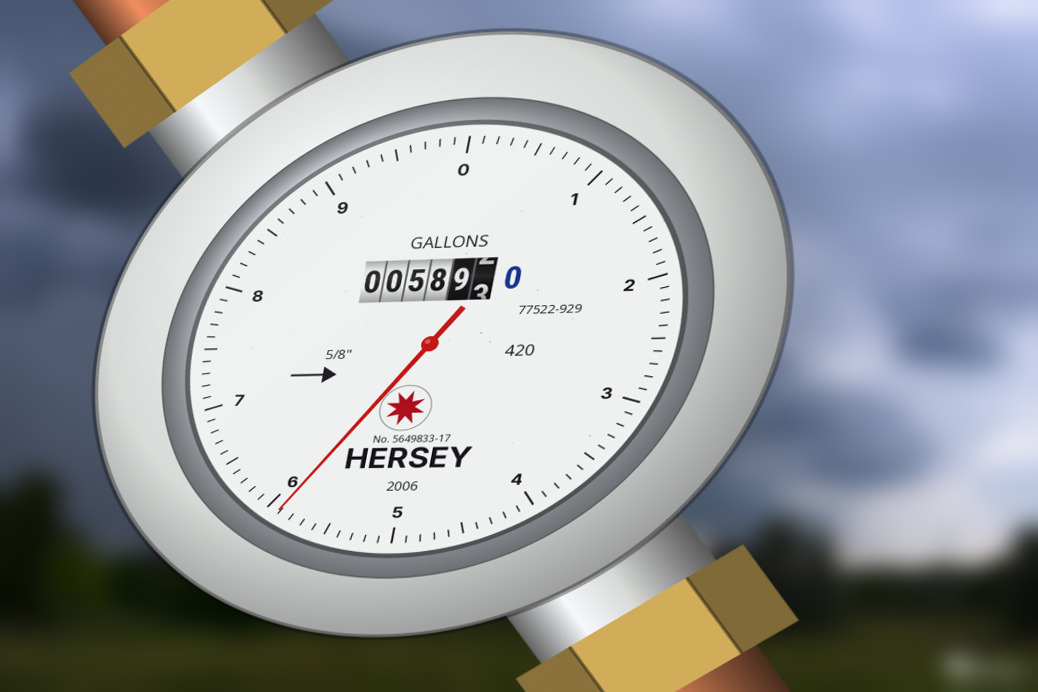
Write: **58925.9** gal
